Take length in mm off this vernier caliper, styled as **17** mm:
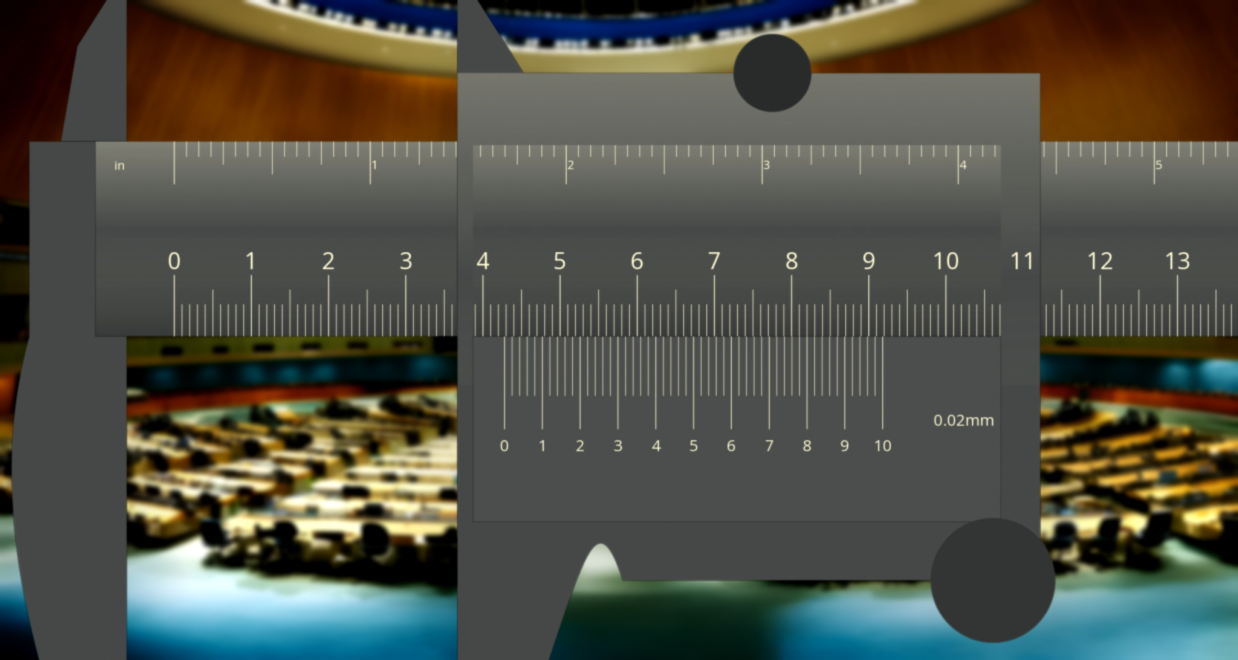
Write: **42.8** mm
